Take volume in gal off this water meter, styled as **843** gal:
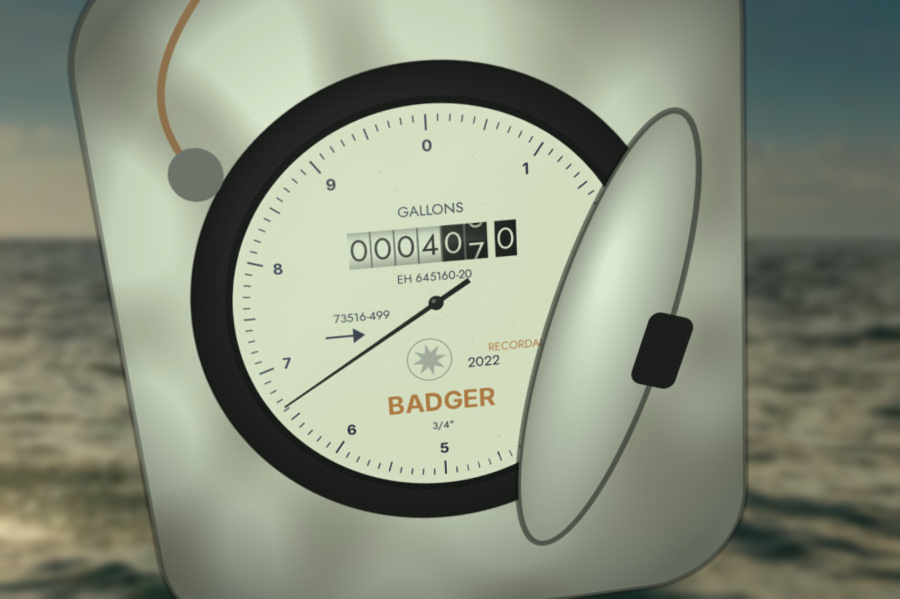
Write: **4066.6** gal
